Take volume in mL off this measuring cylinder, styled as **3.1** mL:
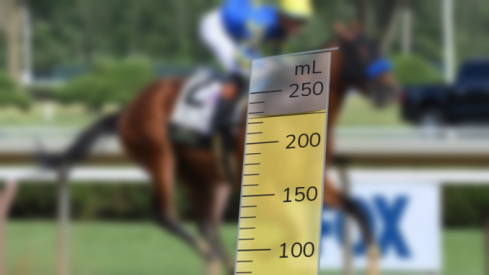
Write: **225** mL
